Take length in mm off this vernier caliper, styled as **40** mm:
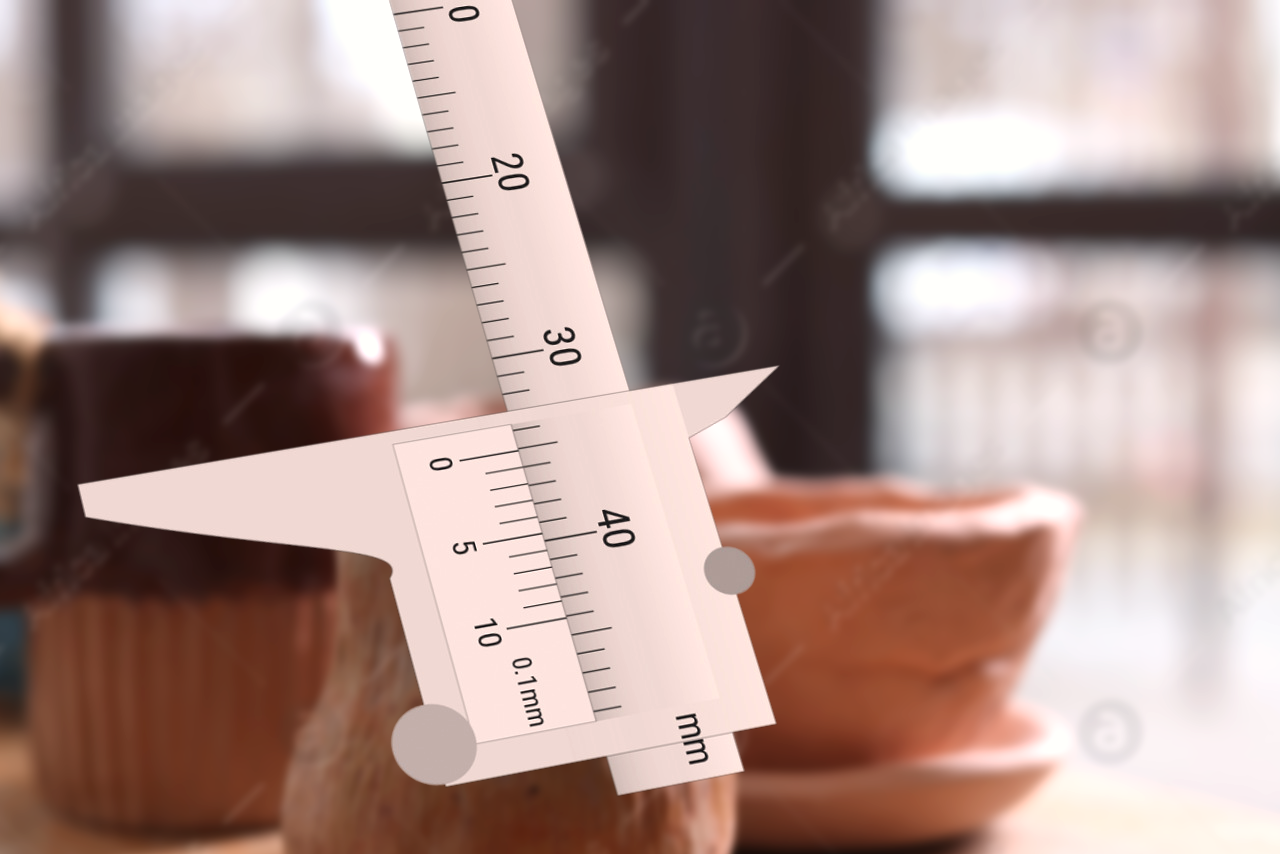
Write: **35.1** mm
